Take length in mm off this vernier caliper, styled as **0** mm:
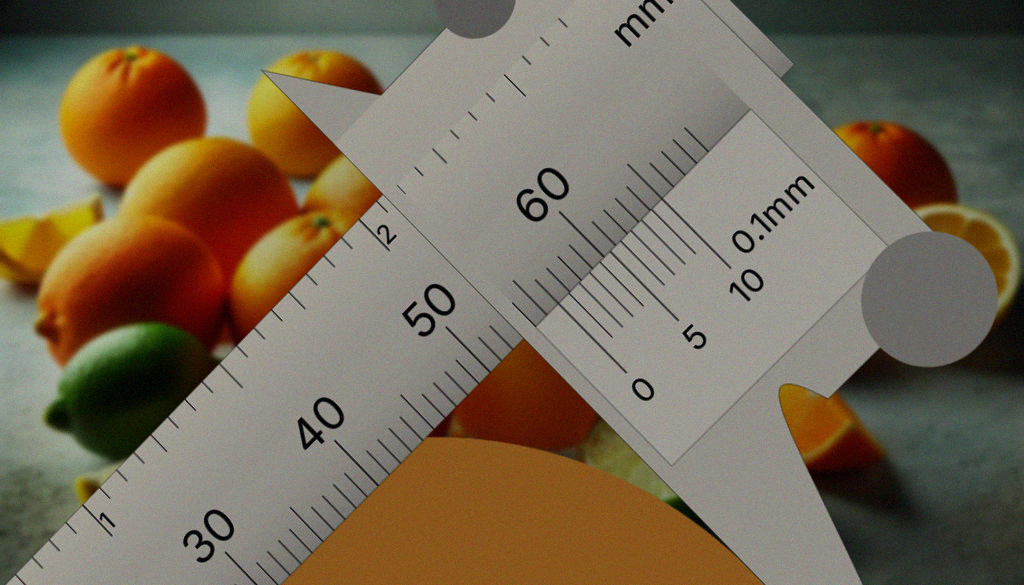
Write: **56.0** mm
